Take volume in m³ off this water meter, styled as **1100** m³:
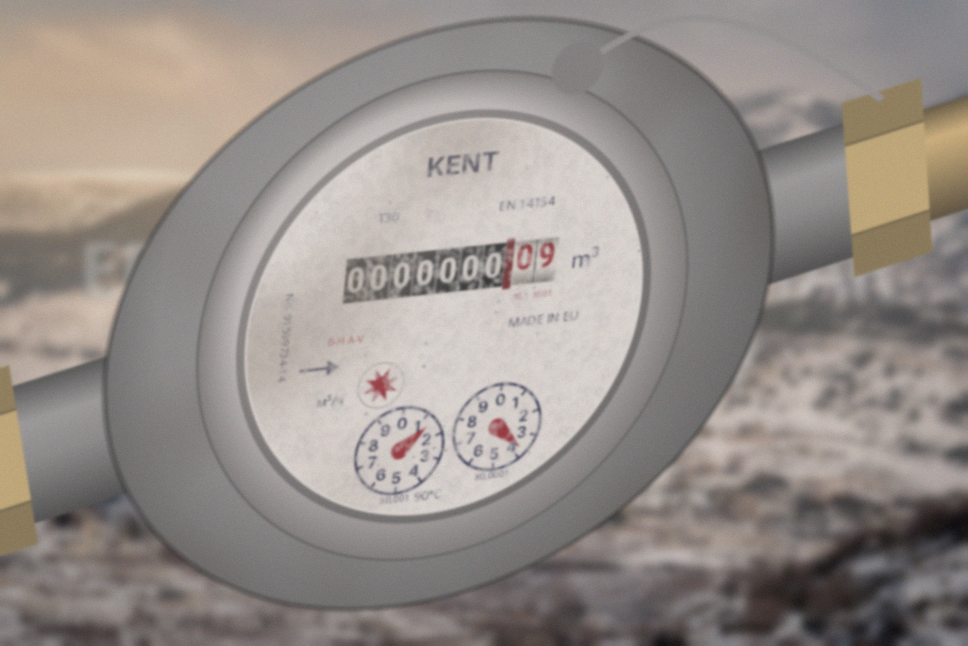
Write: **0.0913** m³
